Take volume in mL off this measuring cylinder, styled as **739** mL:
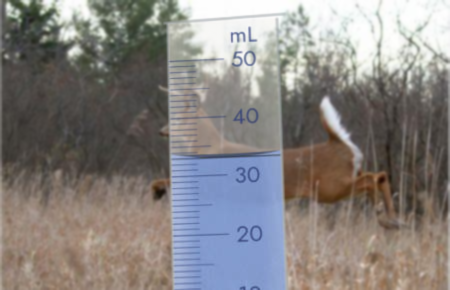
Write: **33** mL
